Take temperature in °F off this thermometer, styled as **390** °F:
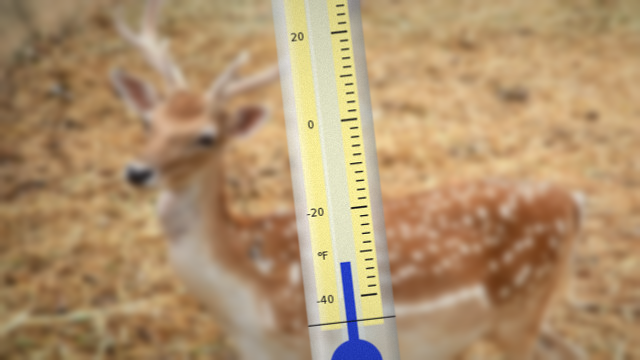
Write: **-32** °F
